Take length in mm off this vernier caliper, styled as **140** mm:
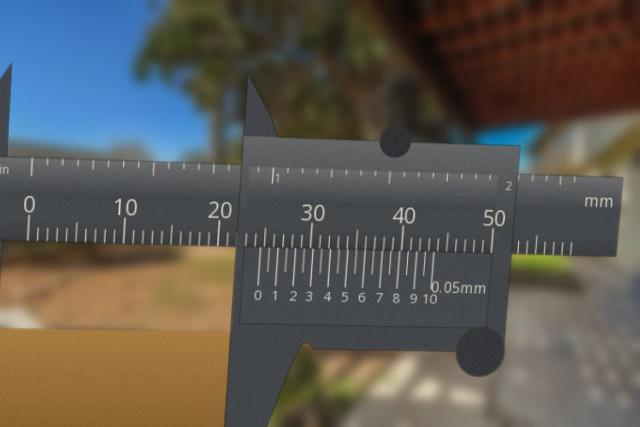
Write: **24.6** mm
